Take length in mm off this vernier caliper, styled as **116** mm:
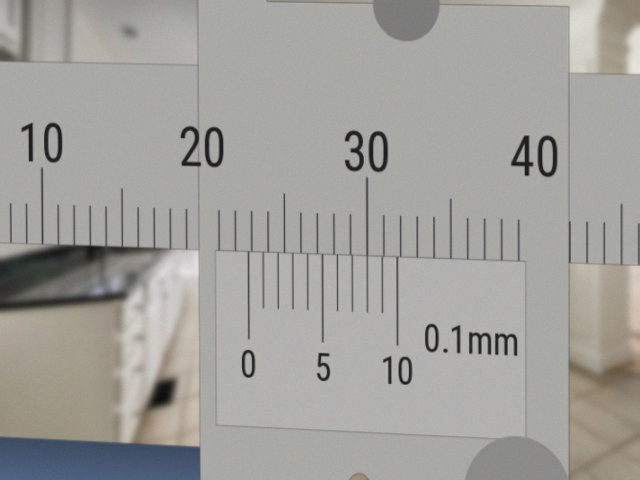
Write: **22.8** mm
